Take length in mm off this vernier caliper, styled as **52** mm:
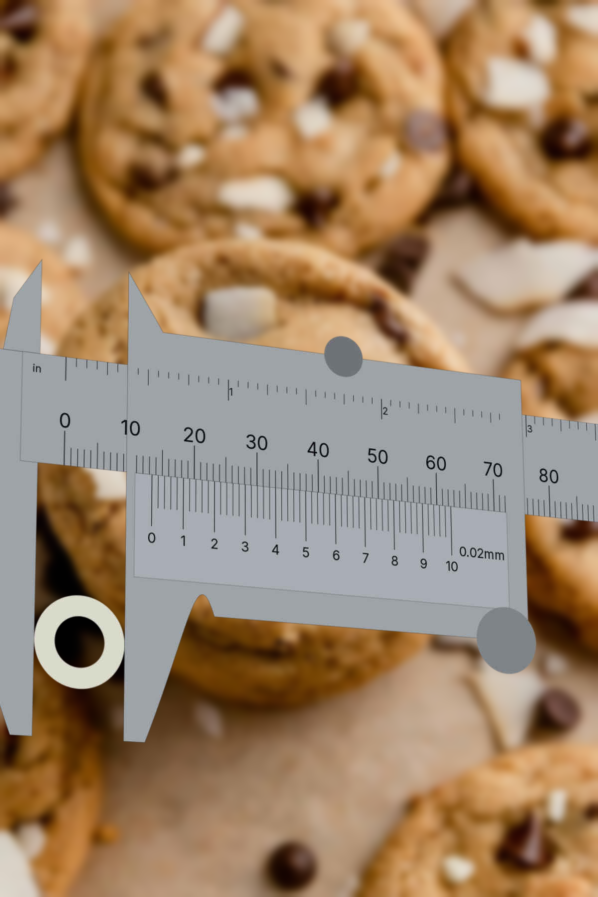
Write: **13.4** mm
